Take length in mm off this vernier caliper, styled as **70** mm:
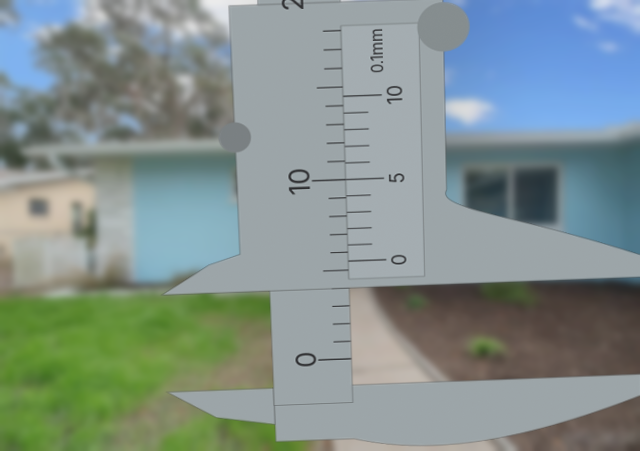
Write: **5.5** mm
